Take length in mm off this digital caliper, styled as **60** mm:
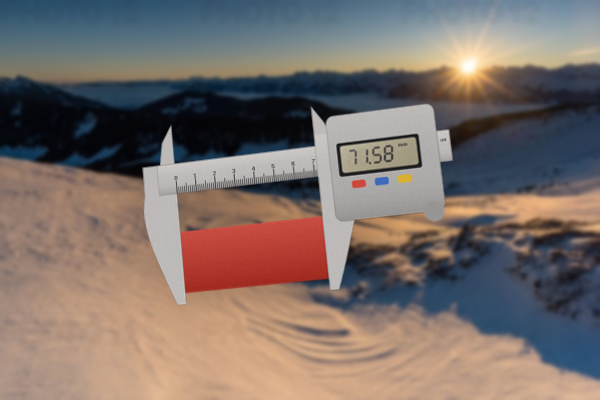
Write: **71.58** mm
